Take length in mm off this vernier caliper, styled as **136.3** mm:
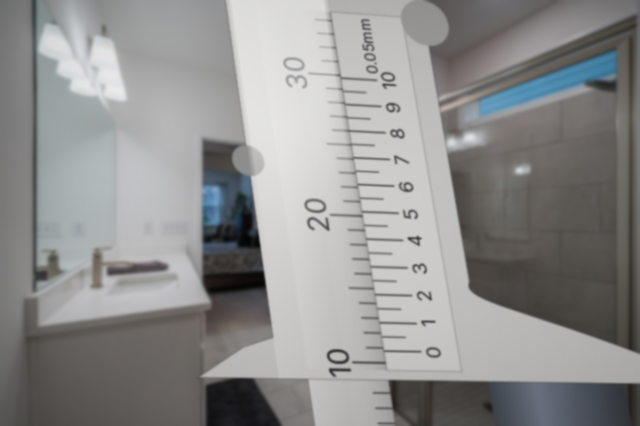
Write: **10.8** mm
